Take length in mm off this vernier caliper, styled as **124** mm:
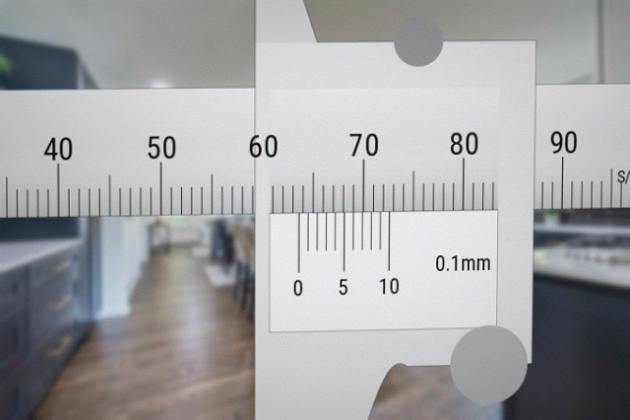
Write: **63.6** mm
